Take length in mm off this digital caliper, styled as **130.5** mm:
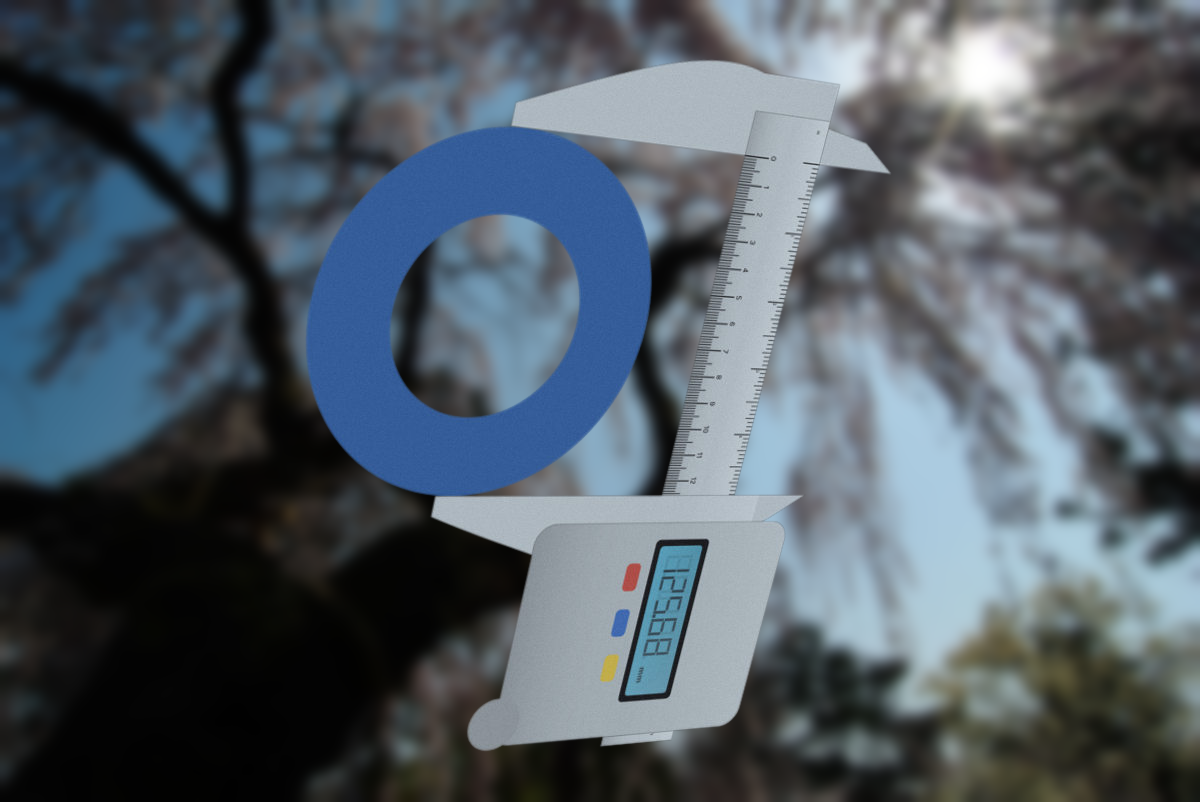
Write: **125.68** mm
